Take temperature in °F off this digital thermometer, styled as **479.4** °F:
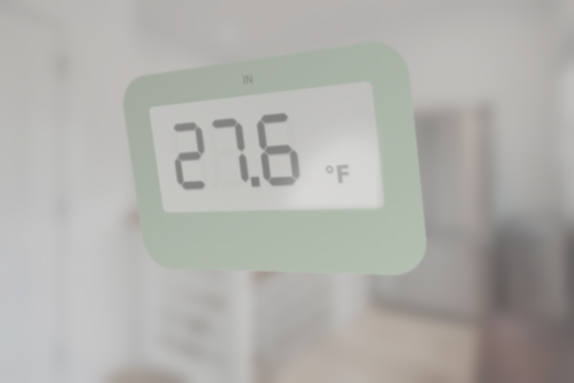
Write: **27.6** °F
